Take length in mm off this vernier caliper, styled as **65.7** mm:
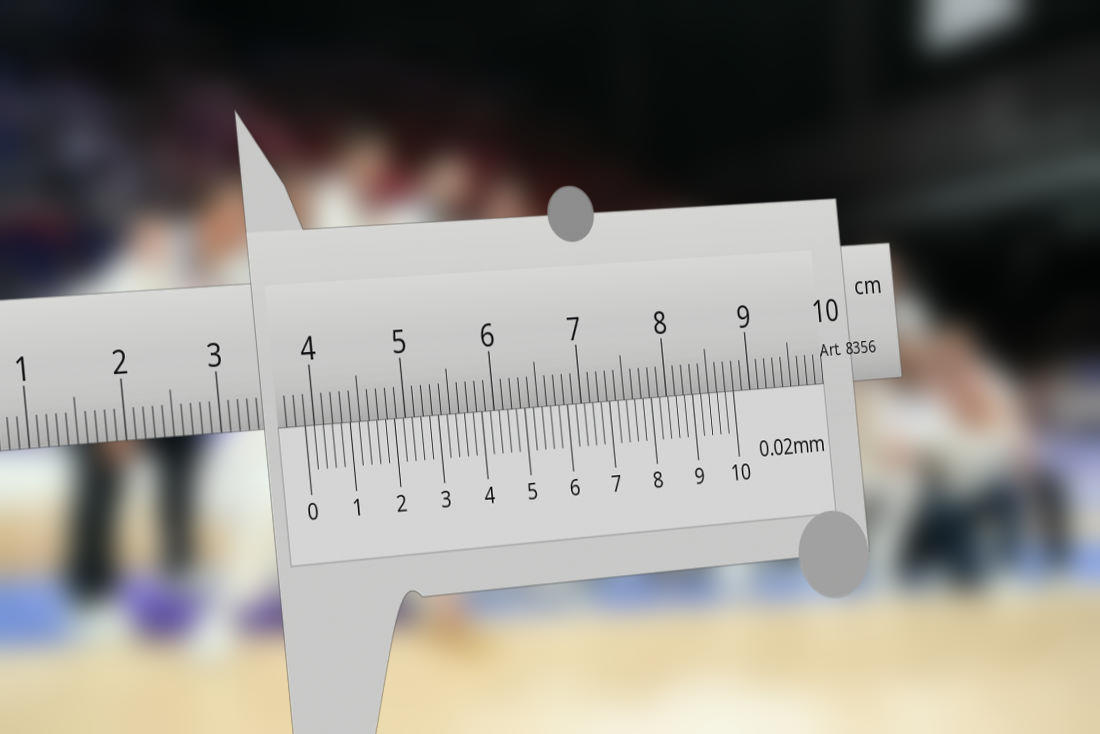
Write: **39.0** mm
